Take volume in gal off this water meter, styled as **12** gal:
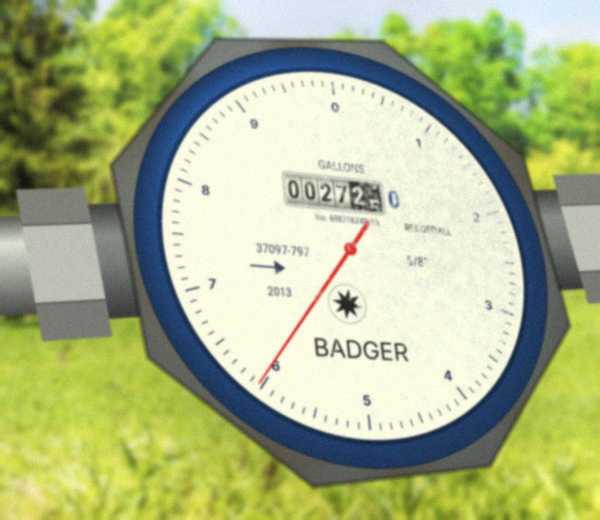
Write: **27246.0** gal
